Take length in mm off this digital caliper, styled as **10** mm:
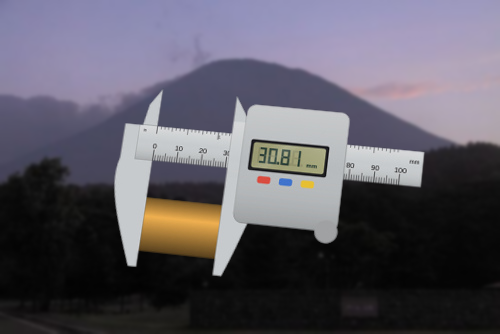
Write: **30.81** mm
